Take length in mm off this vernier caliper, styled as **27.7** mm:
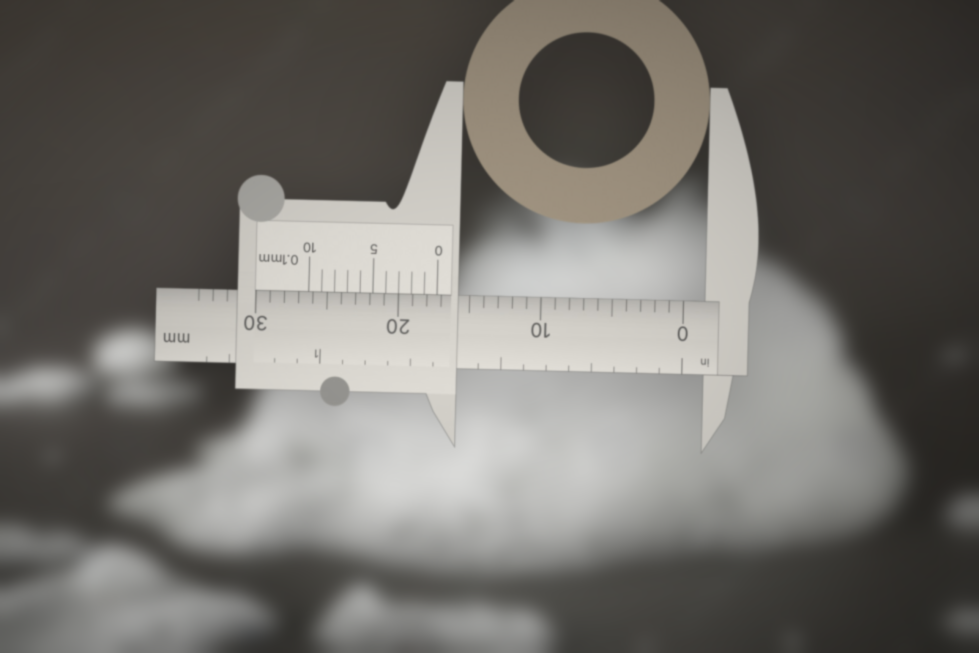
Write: **17.3** mm
